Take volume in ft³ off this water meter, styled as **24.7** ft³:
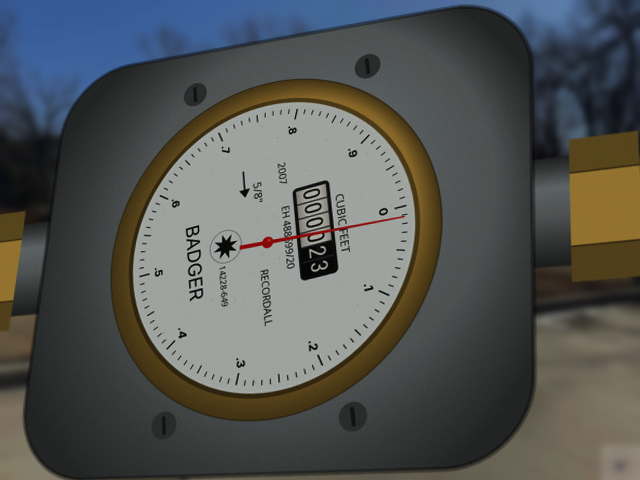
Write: **23.01** ft³
